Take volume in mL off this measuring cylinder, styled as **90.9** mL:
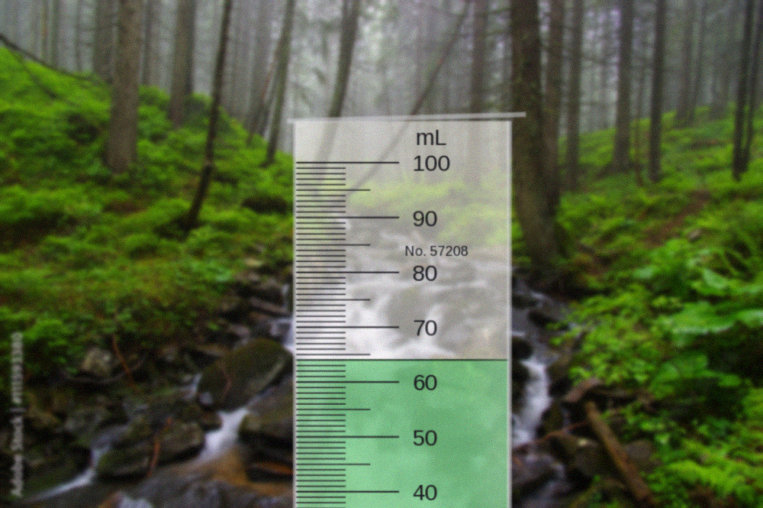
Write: **64** mL
